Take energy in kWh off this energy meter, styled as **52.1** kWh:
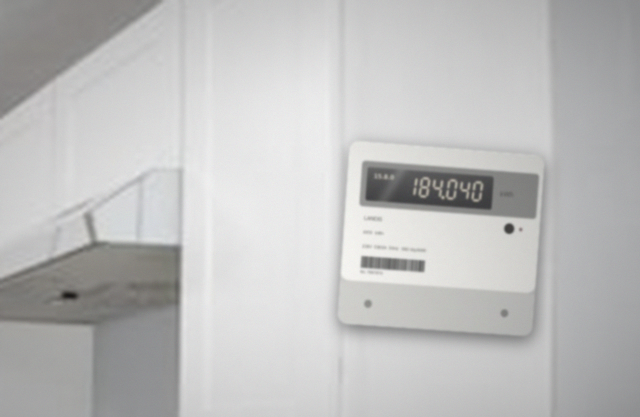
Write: **184.040** kWh
